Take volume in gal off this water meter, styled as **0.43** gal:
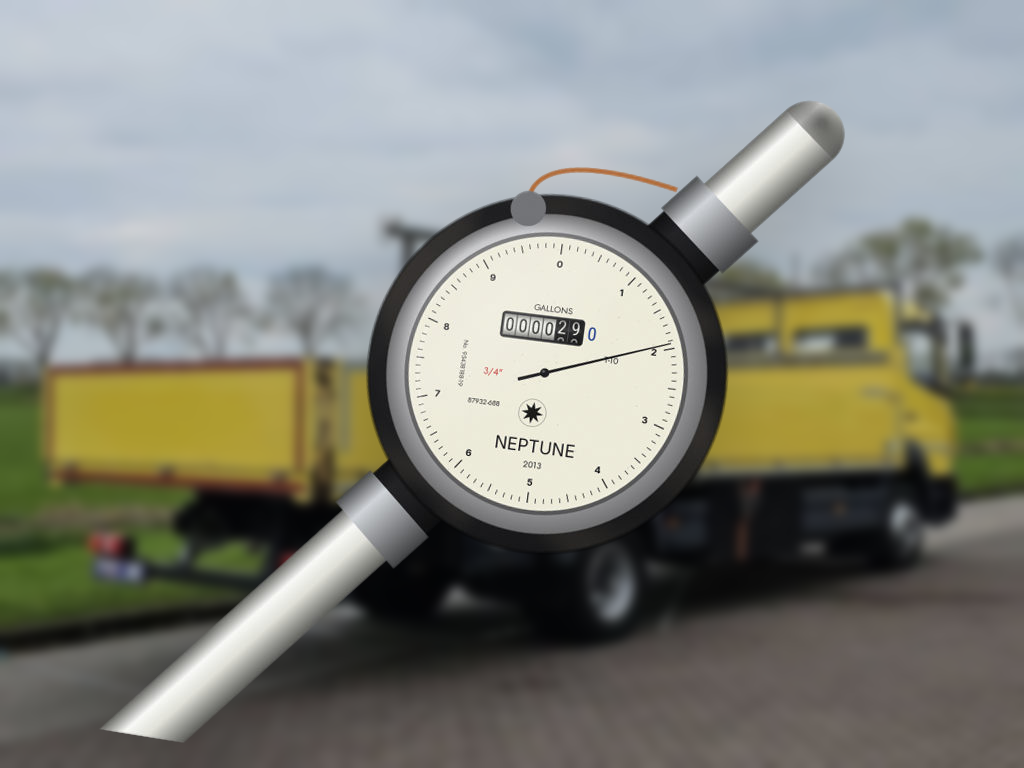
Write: **291.9** gal
